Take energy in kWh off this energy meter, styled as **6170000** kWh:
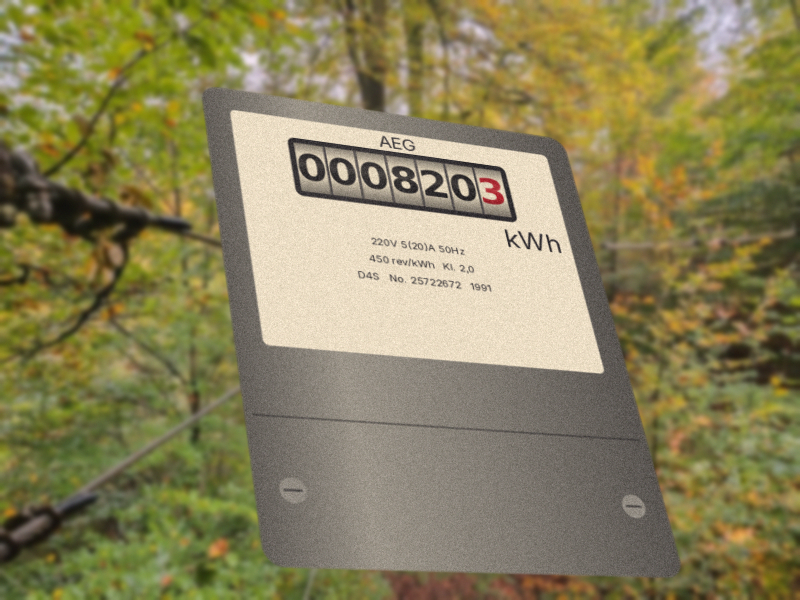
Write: **820.3** kWh
